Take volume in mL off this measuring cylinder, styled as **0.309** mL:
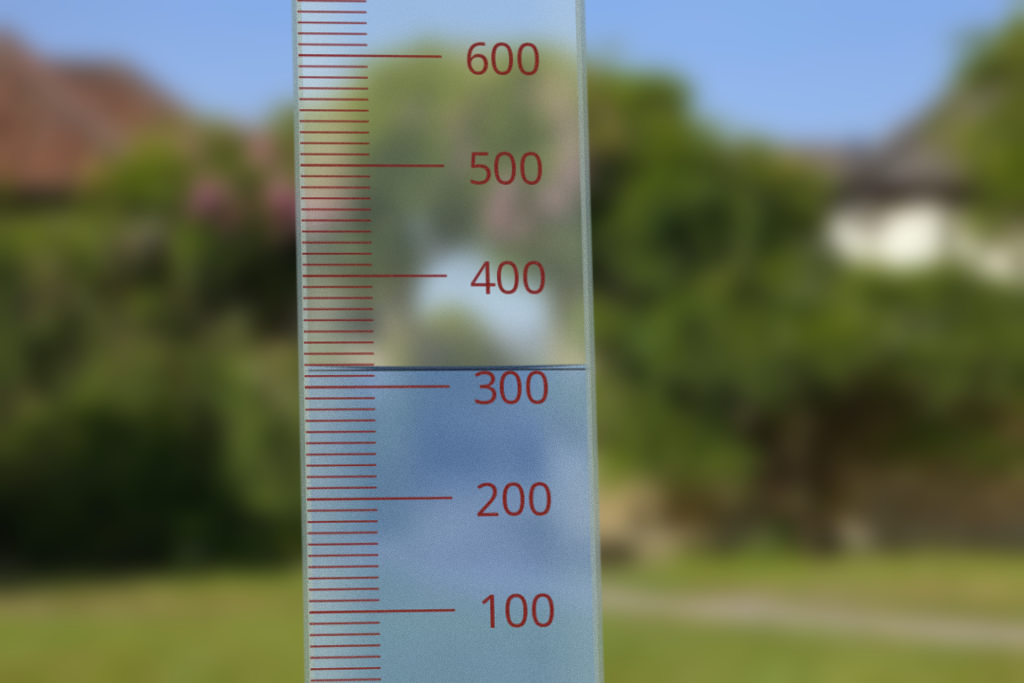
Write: **315** mL
